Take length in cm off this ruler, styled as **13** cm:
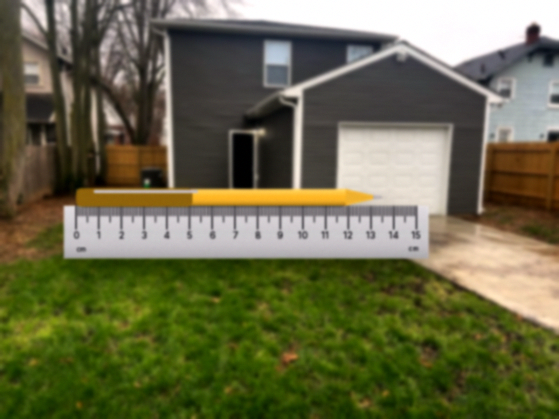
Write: **13.5** cm
